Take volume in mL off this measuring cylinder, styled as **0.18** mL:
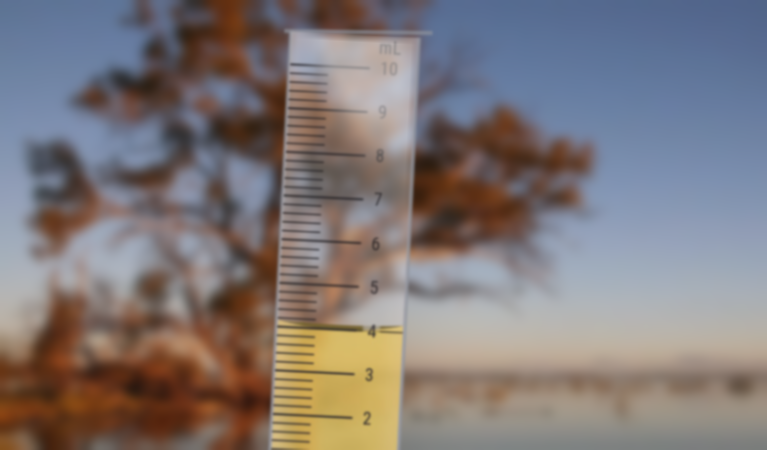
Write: **4** mL
